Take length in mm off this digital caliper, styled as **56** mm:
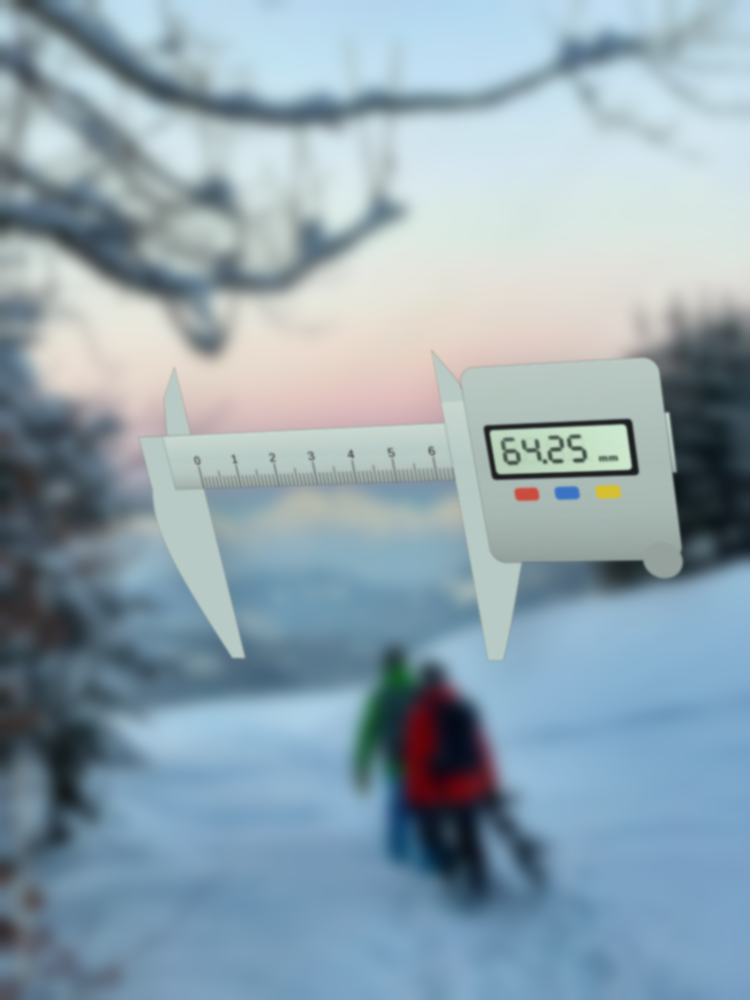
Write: **64.25** mm
